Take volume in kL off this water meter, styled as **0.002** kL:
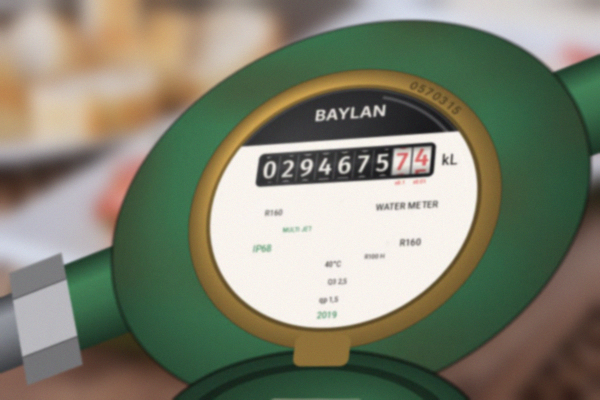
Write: **294675.74** kL
